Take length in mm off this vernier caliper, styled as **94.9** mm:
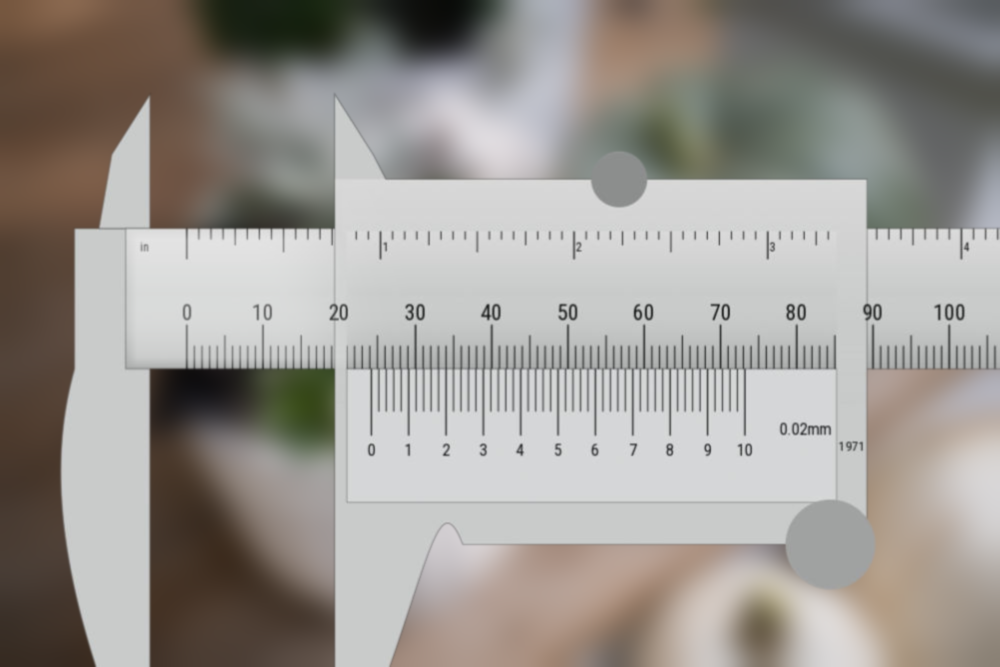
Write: **24.2** mm
